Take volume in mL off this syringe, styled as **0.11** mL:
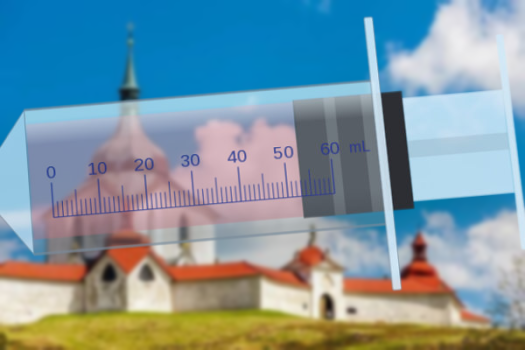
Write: **53** mL
